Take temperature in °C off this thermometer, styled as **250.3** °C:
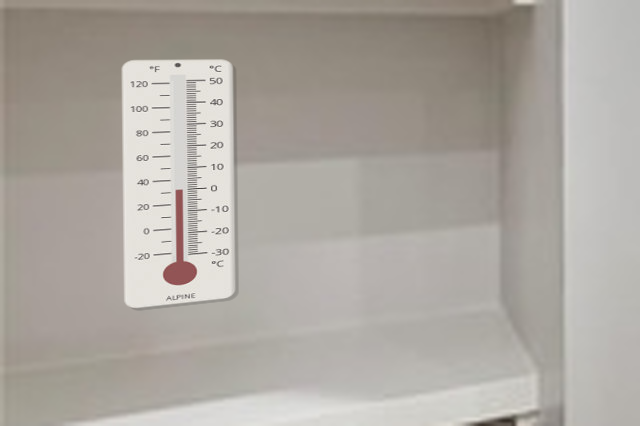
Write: **0** °C
